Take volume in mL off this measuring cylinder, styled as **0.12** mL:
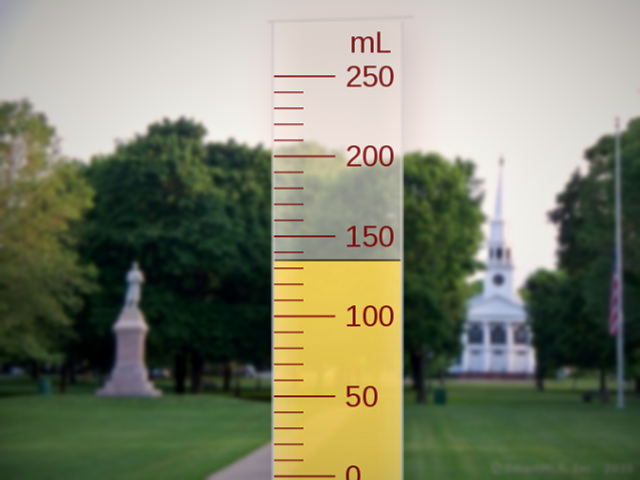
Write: **135** mL
